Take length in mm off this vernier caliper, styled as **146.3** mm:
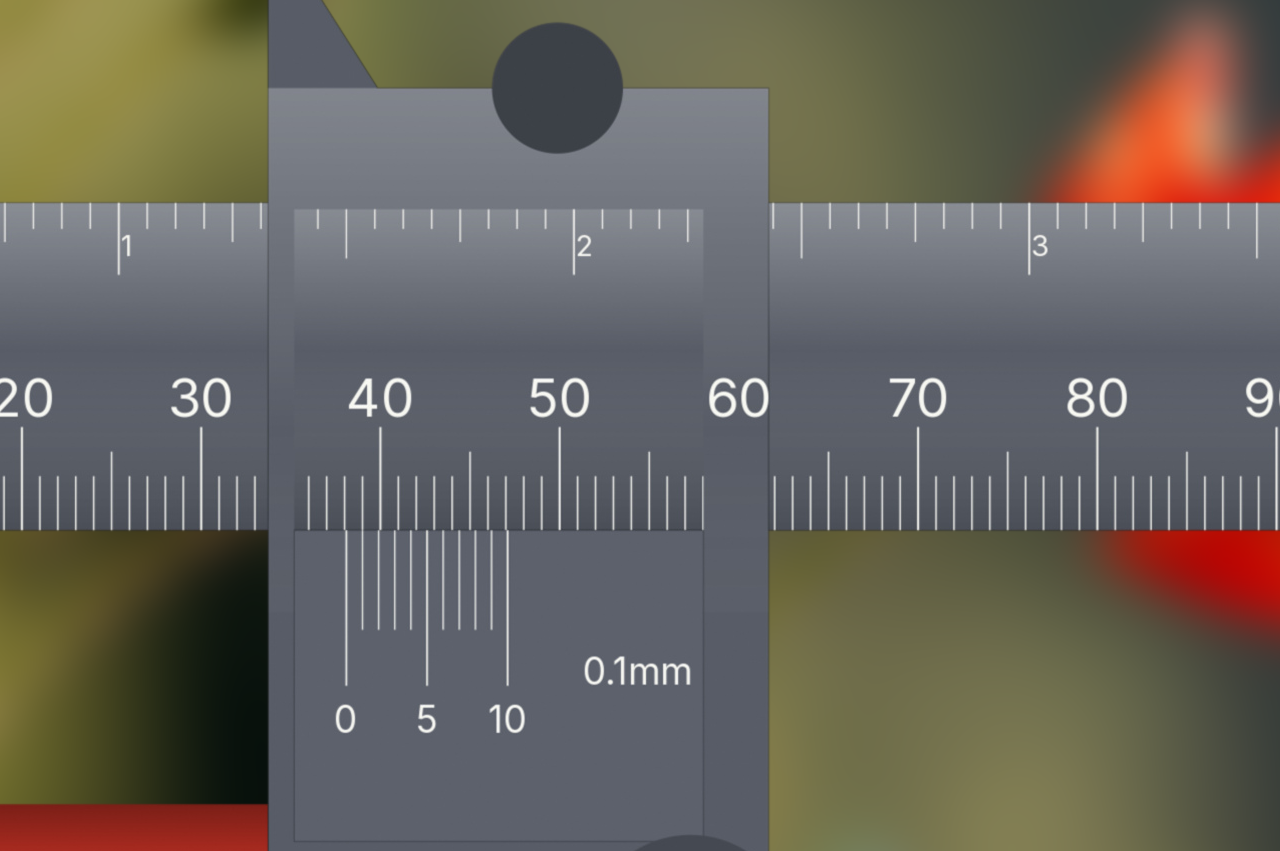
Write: **38.1** mm
